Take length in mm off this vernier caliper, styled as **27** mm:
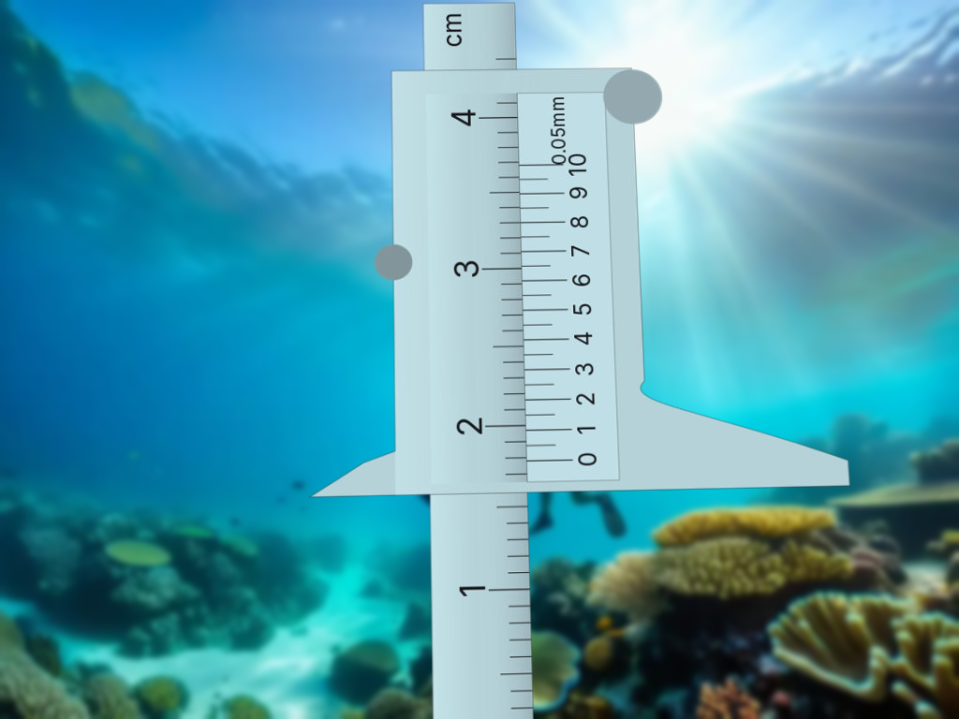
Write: **17.8** mm
